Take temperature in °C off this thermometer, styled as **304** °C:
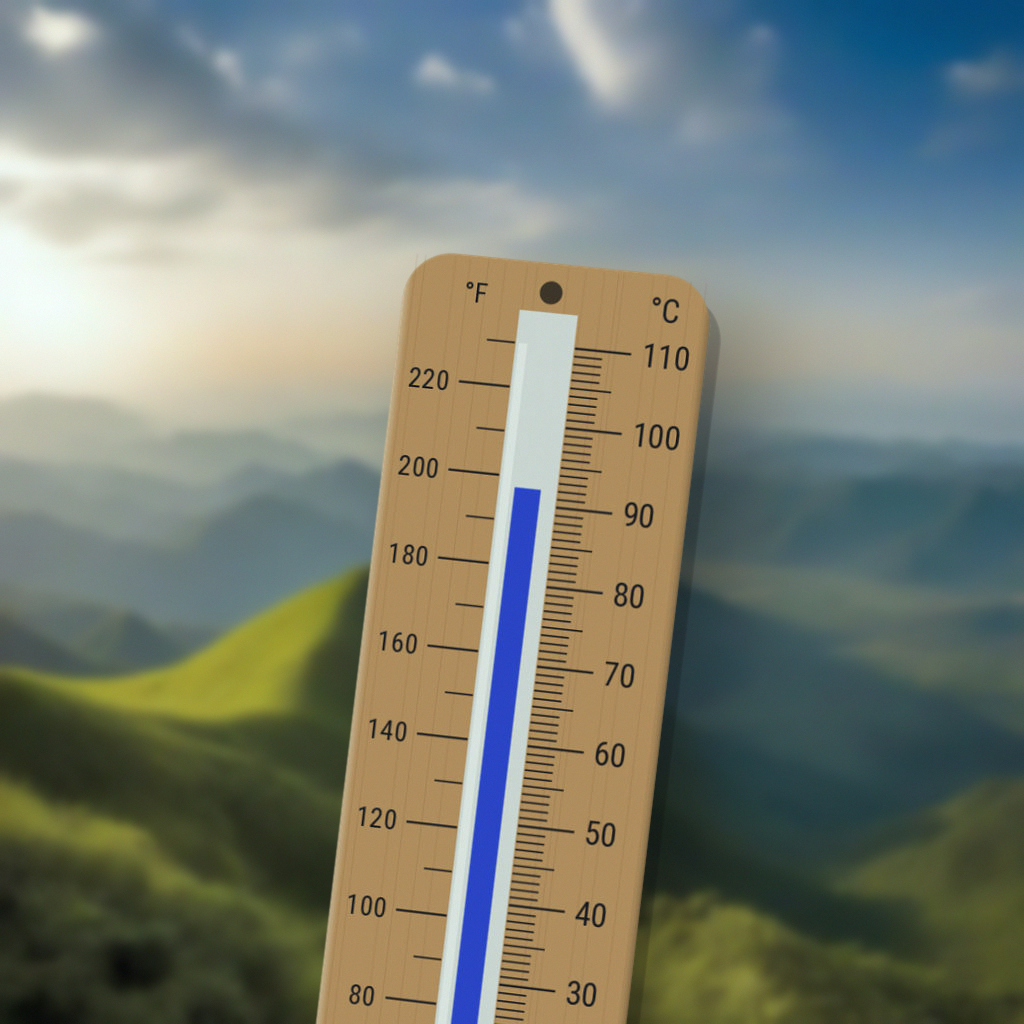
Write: **92** °C
